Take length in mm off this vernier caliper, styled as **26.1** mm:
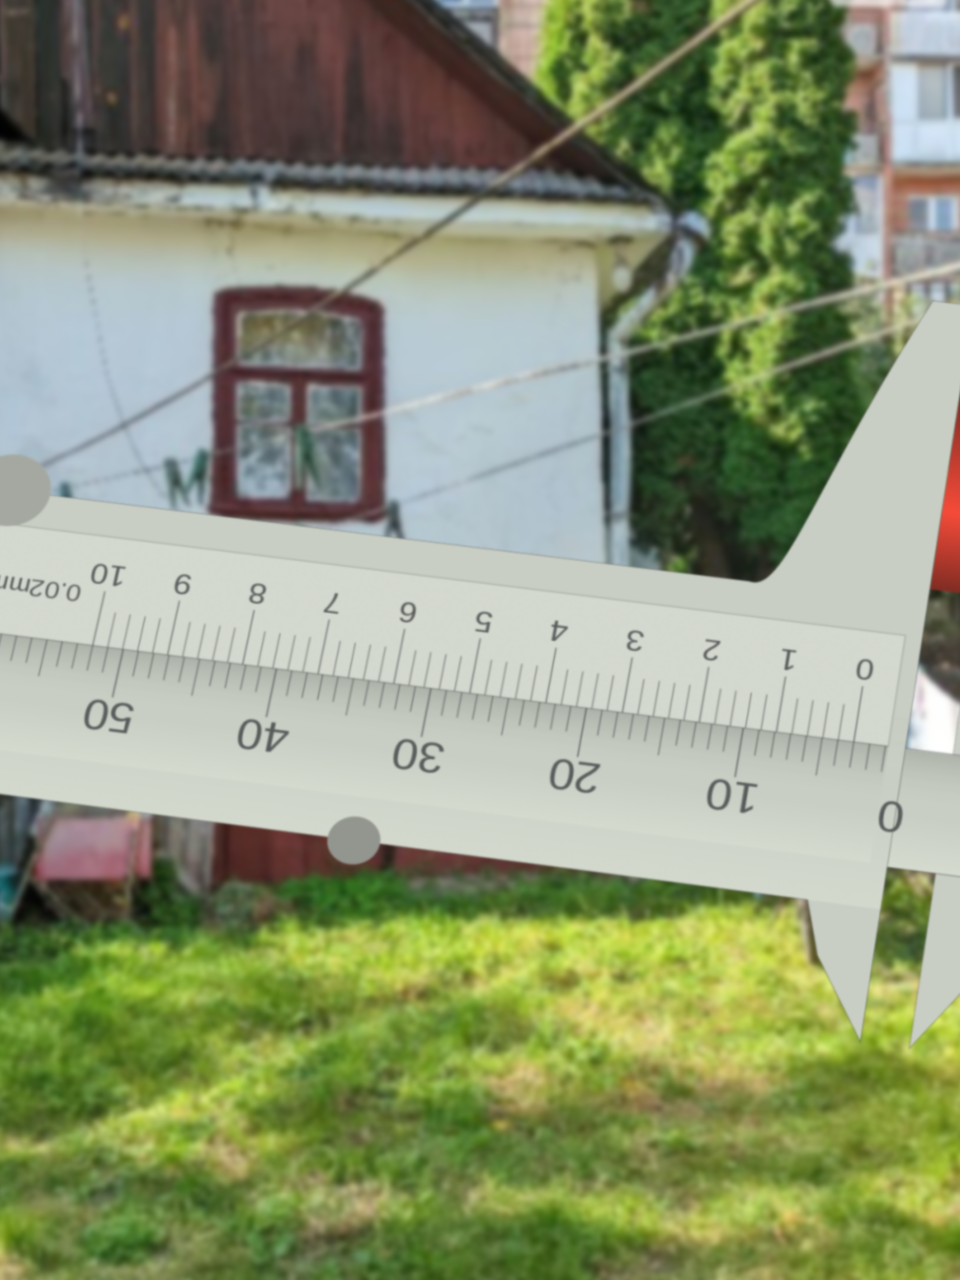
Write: **3.0** mm
